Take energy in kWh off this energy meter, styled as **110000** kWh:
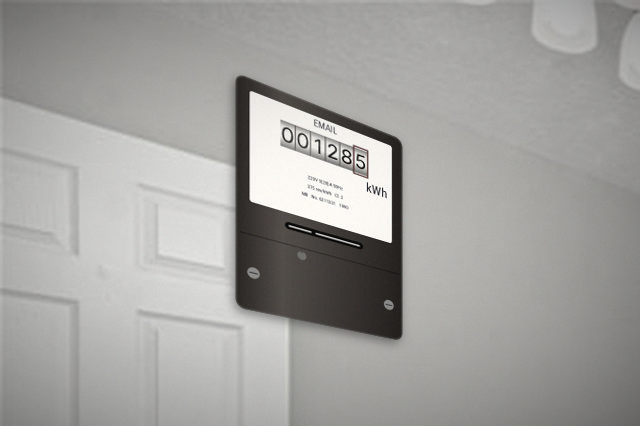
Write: **128.5** kWh
